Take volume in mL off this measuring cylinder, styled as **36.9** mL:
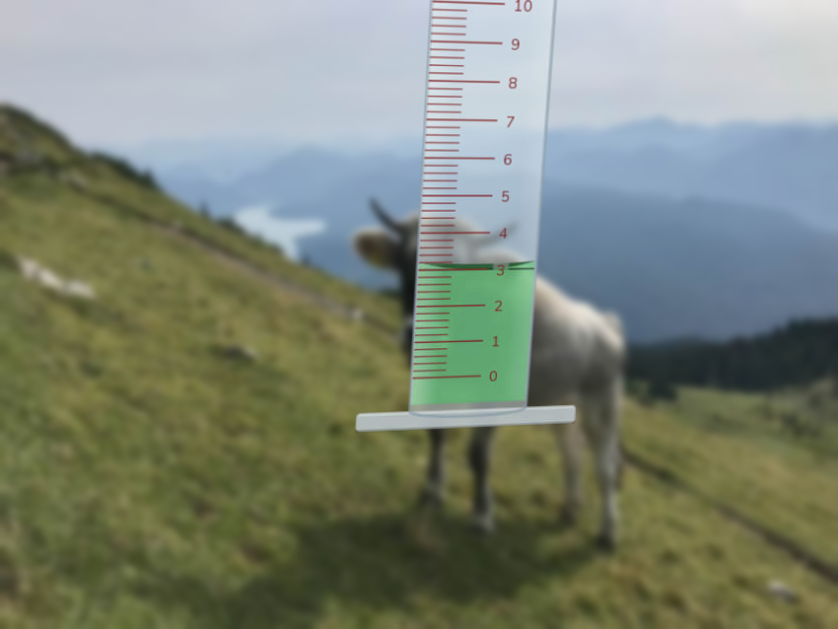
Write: **3** mL
